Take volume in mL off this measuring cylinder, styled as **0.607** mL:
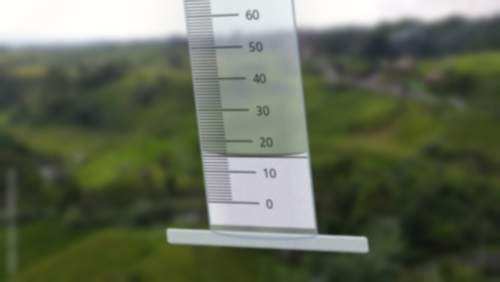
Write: **15** mL
